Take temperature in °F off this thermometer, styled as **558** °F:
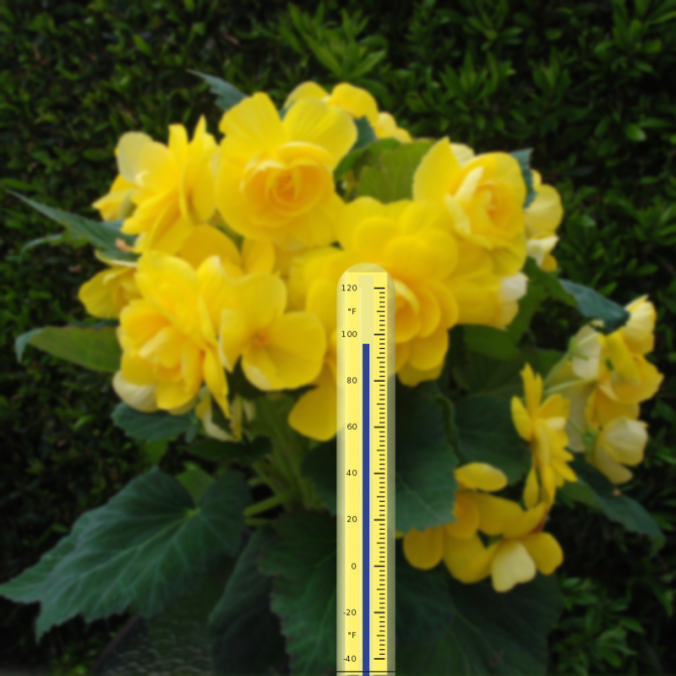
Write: **96** °F
